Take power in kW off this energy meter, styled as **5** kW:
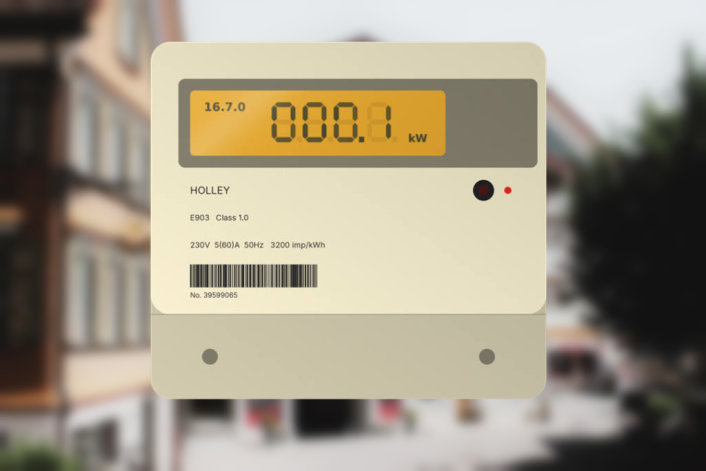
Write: **0.1** kW
